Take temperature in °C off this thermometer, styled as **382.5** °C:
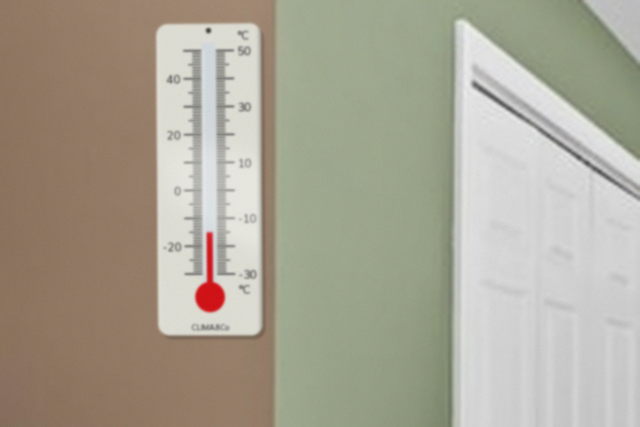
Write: **-15** °C
